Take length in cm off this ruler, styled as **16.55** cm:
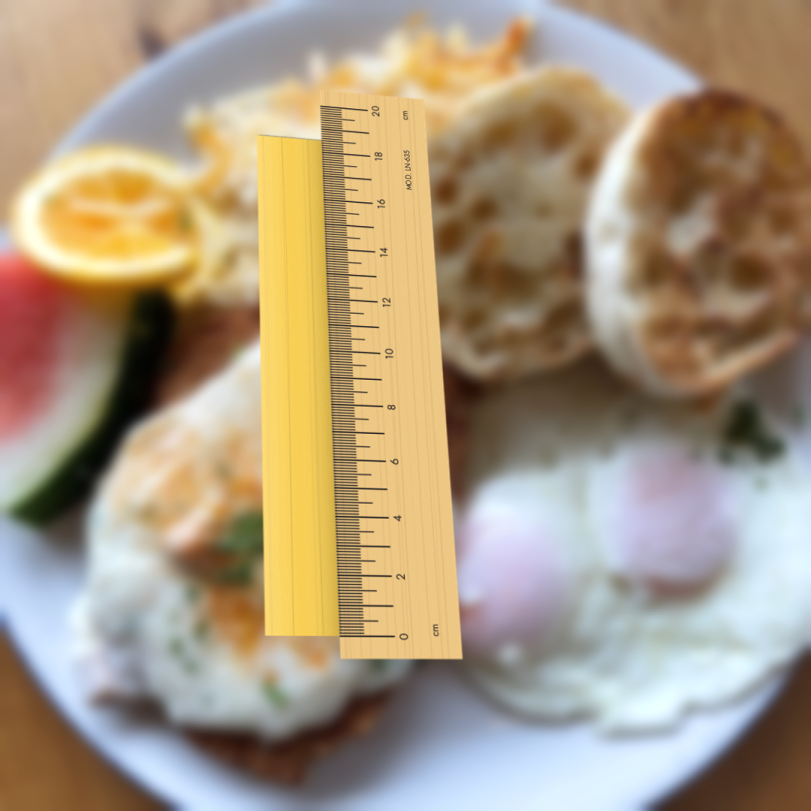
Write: **18.5** cm
